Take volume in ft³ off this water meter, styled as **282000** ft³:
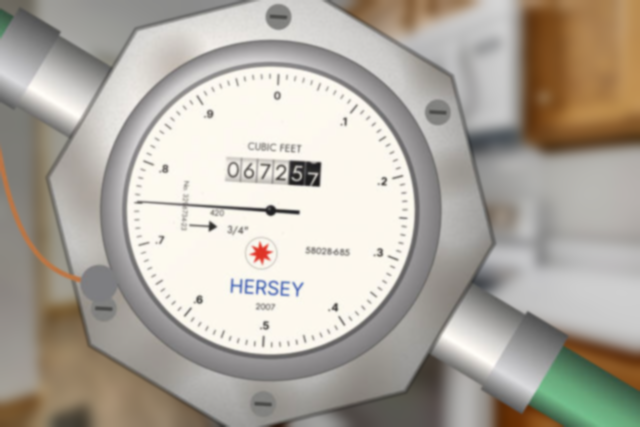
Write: **67256.75** ft³
